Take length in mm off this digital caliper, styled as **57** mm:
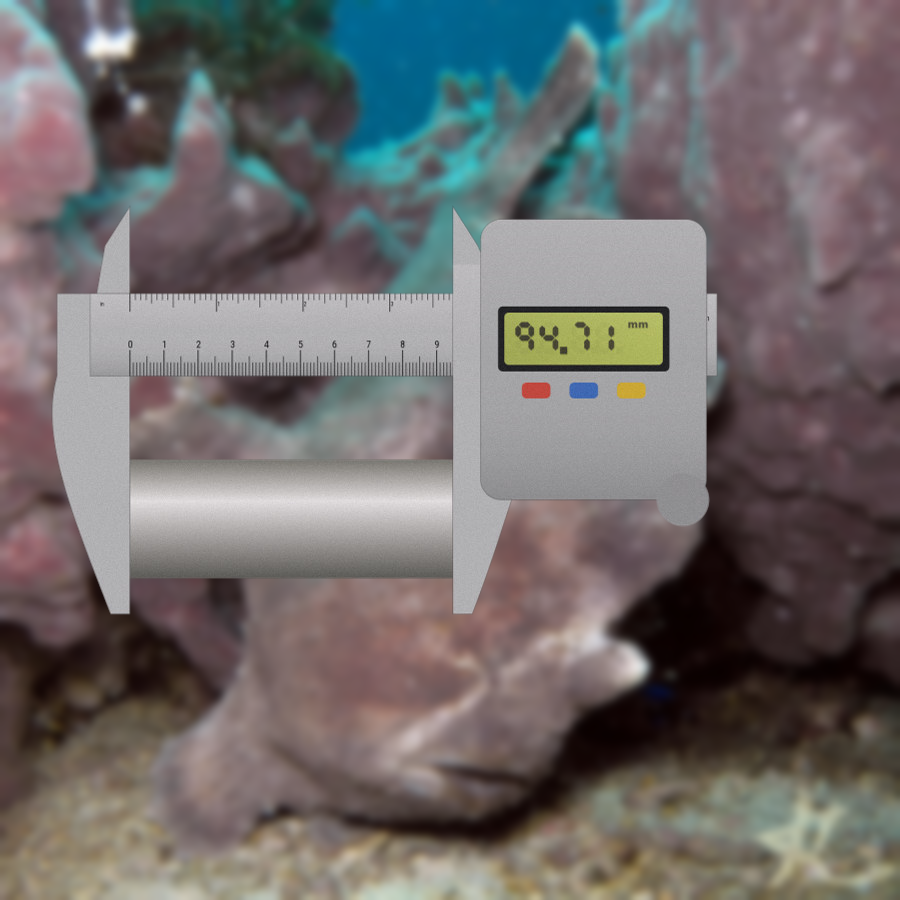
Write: **94.71** mm
